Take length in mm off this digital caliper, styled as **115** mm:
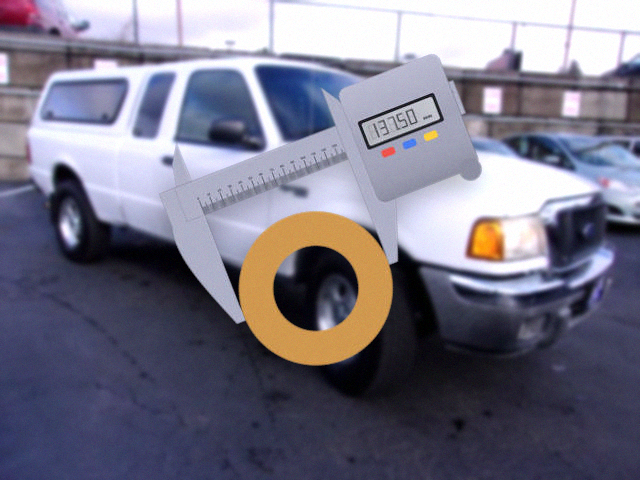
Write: **137.50** mm
